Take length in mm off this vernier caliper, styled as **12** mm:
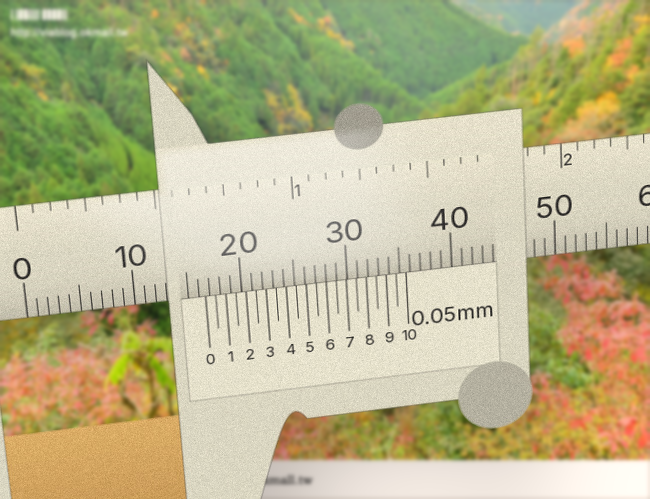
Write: **16.6** mm
